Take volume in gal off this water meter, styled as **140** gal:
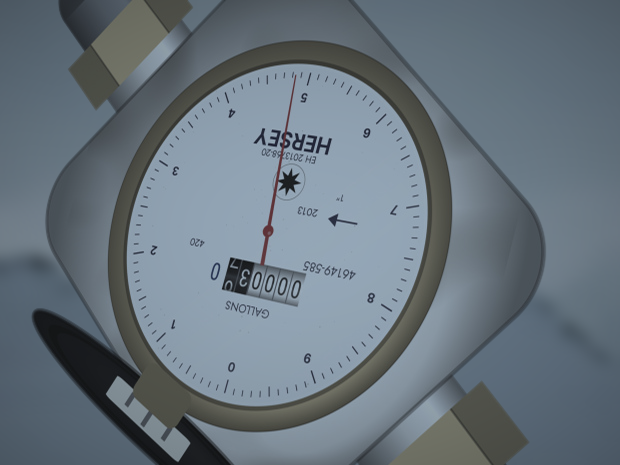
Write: **364.8** gal
